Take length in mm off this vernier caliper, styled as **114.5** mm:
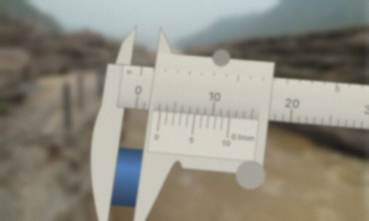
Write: **3.2** mm
